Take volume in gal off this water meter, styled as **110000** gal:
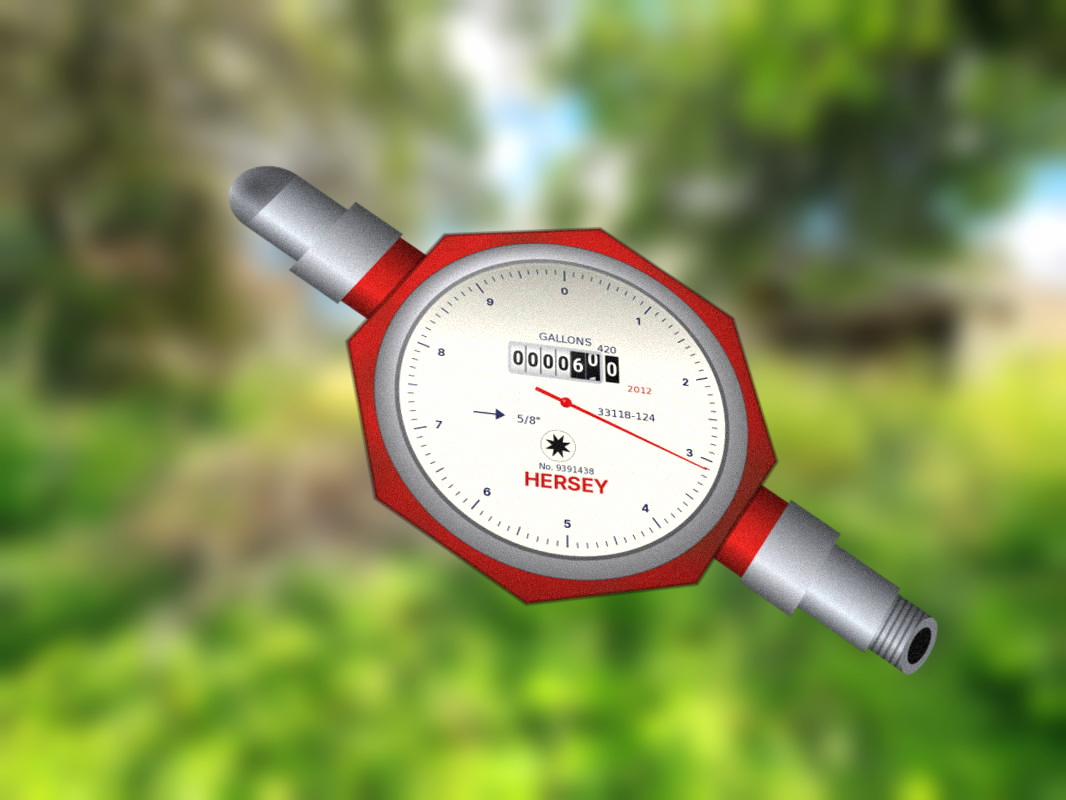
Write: **603.1** gal
